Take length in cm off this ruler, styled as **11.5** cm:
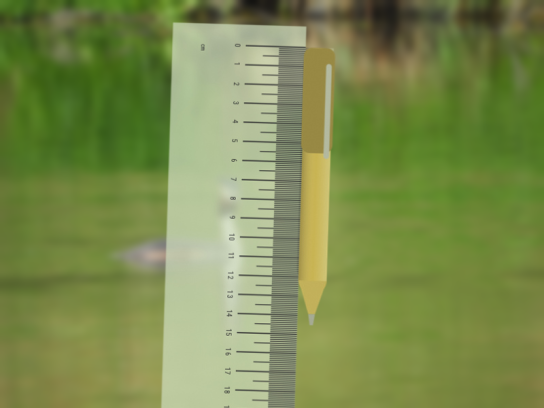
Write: **14.5** cm
